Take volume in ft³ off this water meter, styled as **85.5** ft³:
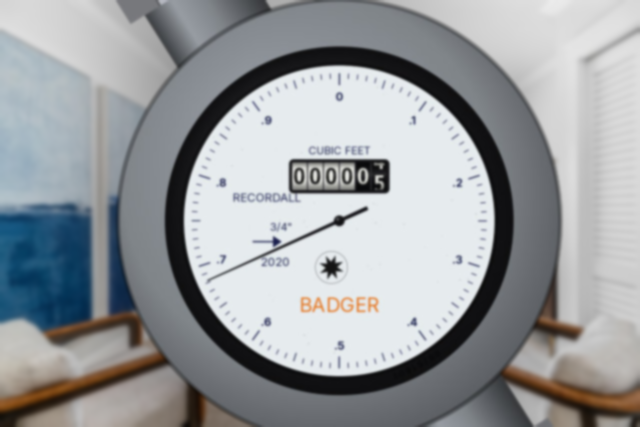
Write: **4.68** ft³
